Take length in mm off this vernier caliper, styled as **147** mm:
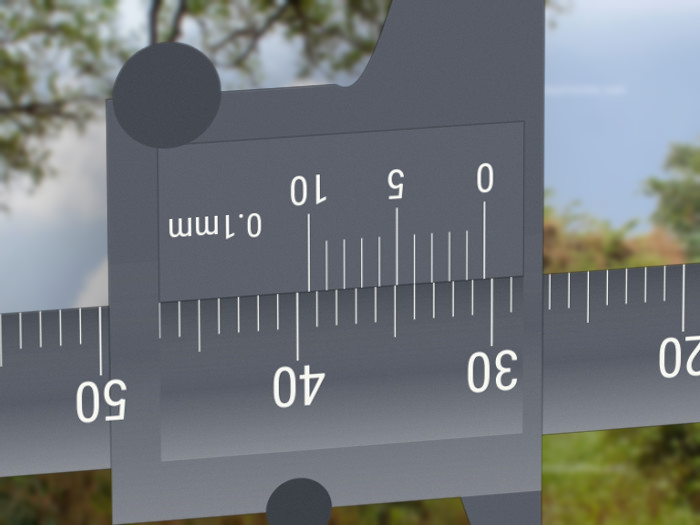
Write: **30.4** mm
